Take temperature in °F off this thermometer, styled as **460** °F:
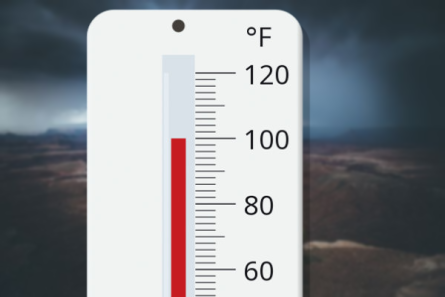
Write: **100** °F
